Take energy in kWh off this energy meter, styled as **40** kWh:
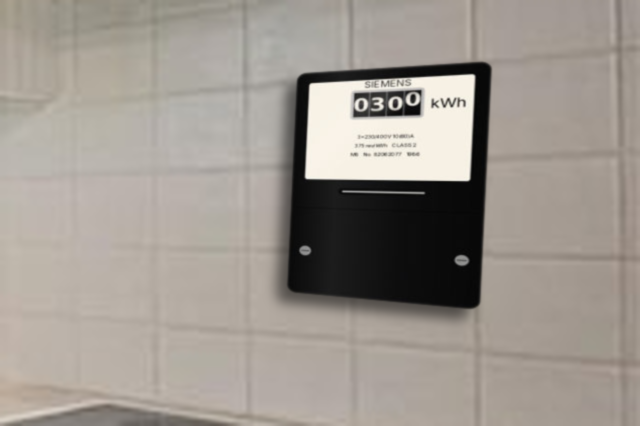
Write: **300** kWh
